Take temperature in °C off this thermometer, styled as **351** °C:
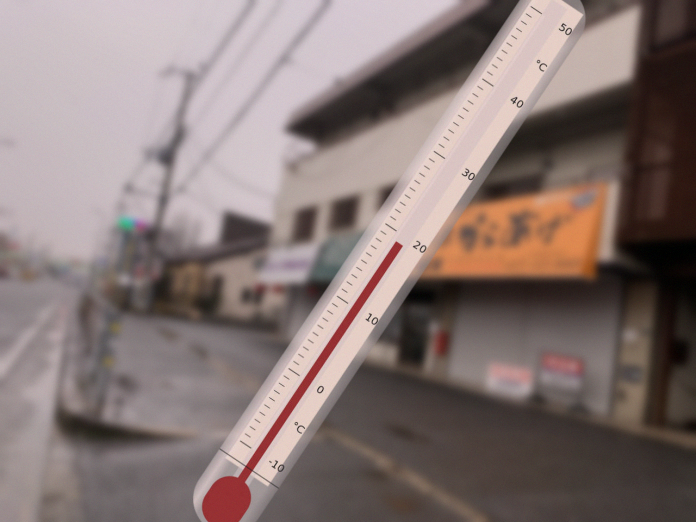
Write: **19** °C
